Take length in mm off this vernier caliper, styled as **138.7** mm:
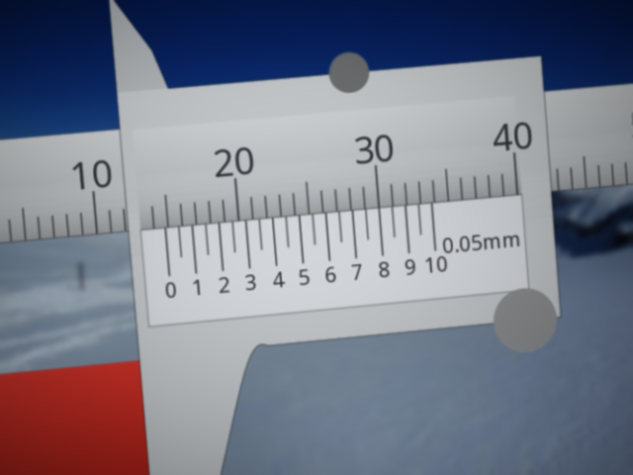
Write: **14.8** mm
